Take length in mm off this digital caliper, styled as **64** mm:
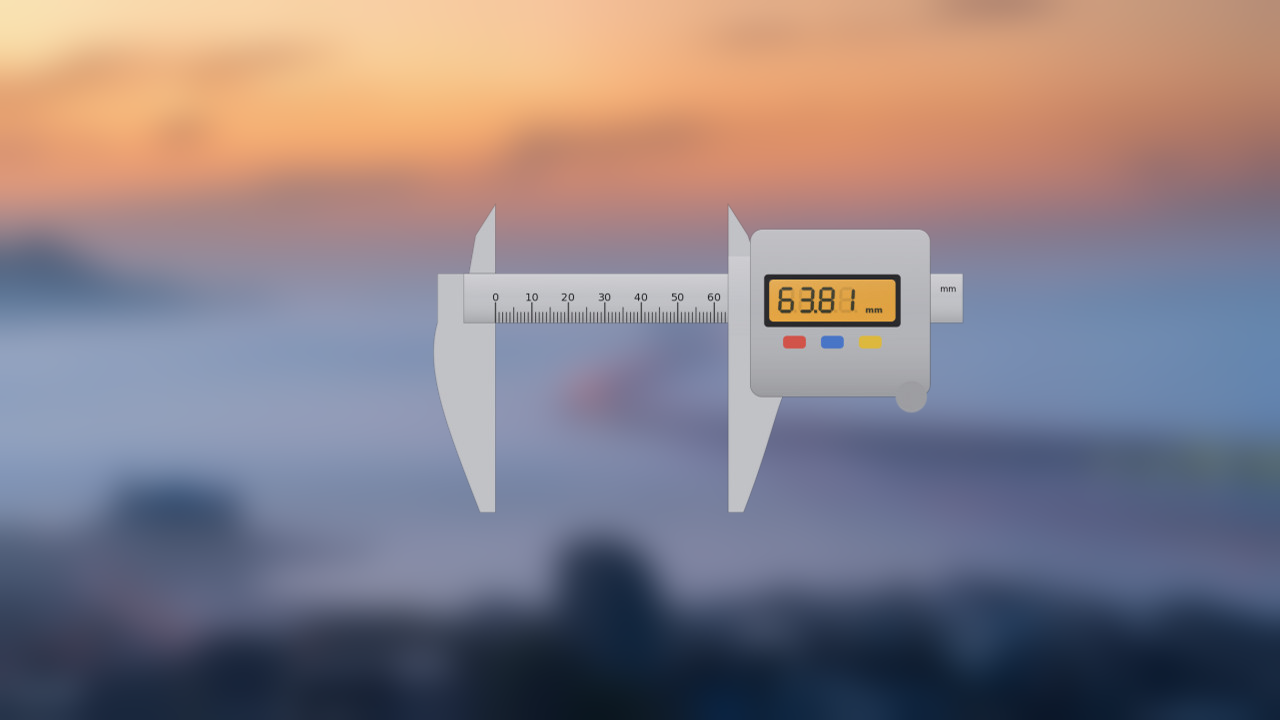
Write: **63.81** mm
